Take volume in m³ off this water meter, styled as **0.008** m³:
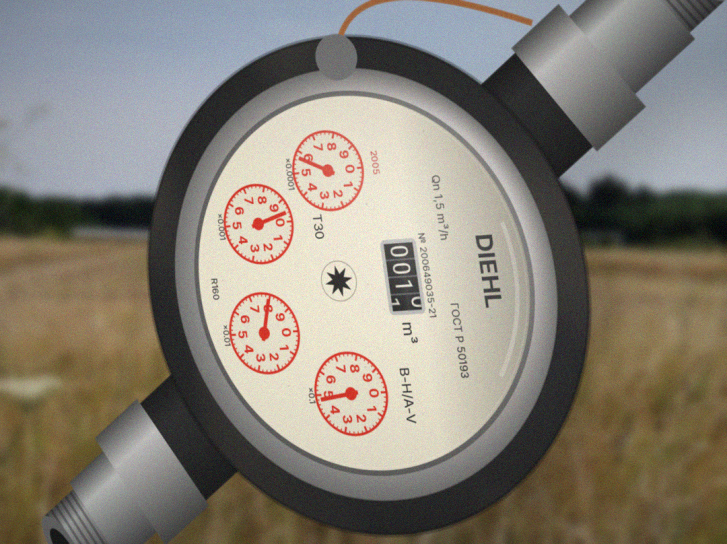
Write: **10.4795** m³
